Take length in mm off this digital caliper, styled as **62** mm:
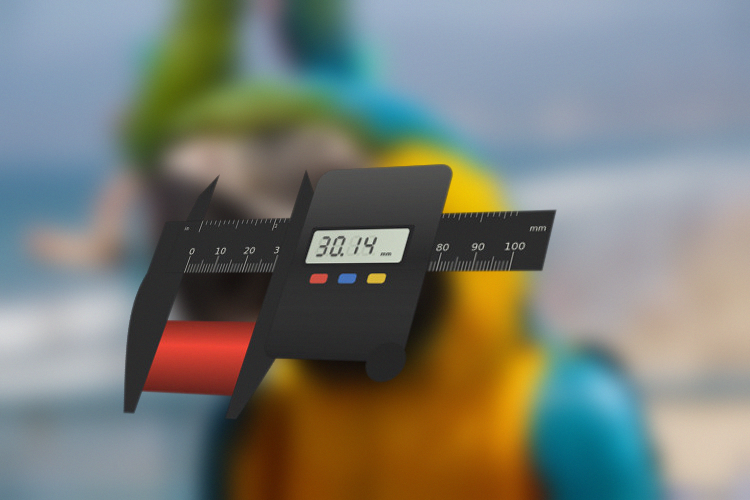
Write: **30.14** mm
